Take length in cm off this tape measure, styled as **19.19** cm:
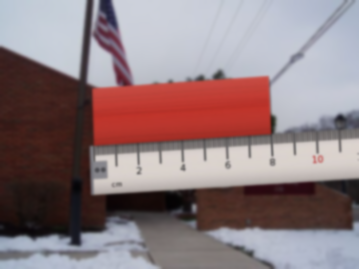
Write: **8** cm
